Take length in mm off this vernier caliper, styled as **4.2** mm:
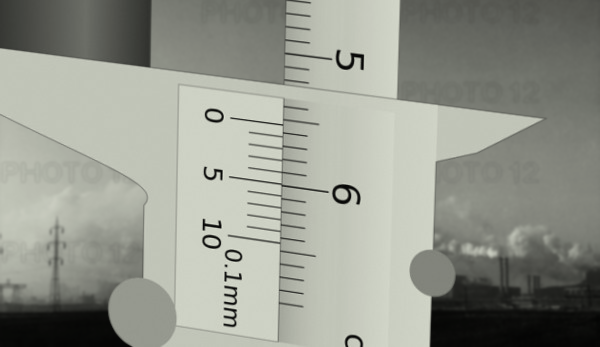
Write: **55.4** mm
